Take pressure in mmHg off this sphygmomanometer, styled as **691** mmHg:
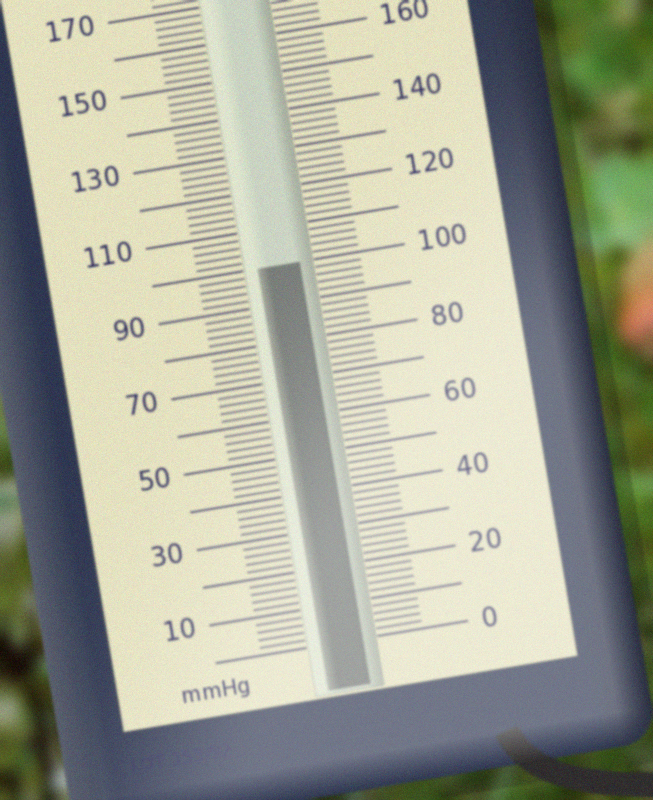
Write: **100** mmHg
